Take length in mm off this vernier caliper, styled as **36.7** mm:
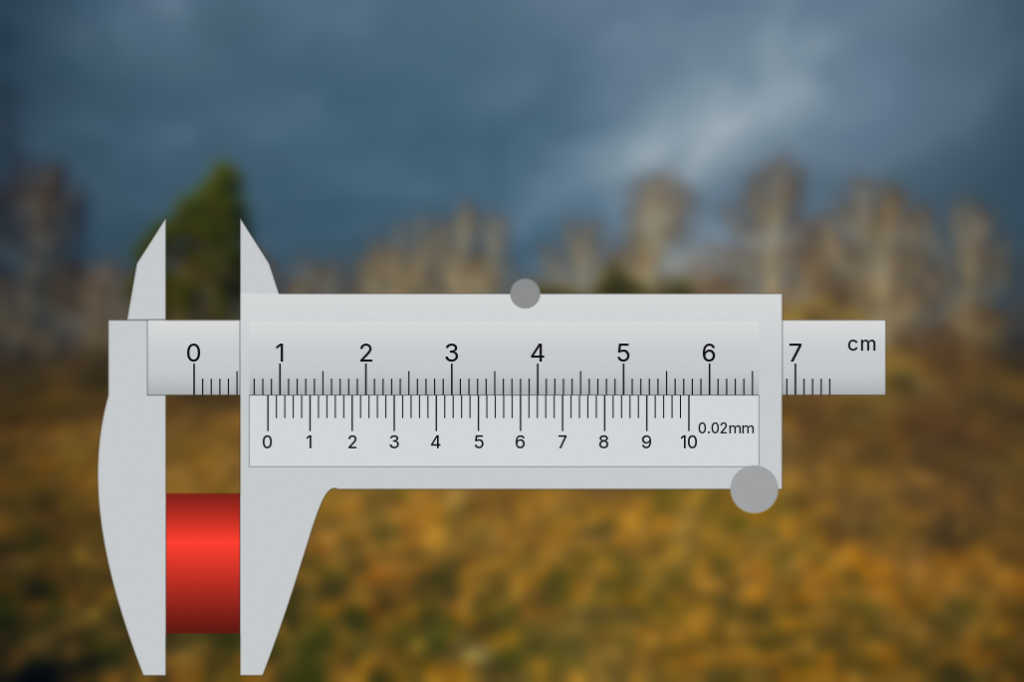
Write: **8.6** mm
